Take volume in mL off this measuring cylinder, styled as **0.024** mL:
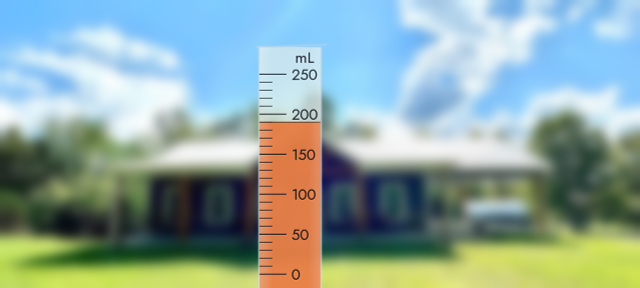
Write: **190** mL
